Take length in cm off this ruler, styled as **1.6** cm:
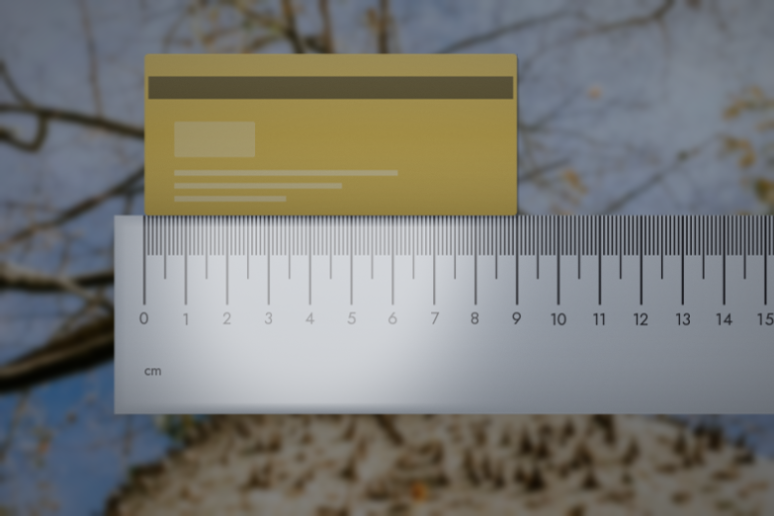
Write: **9** cm
